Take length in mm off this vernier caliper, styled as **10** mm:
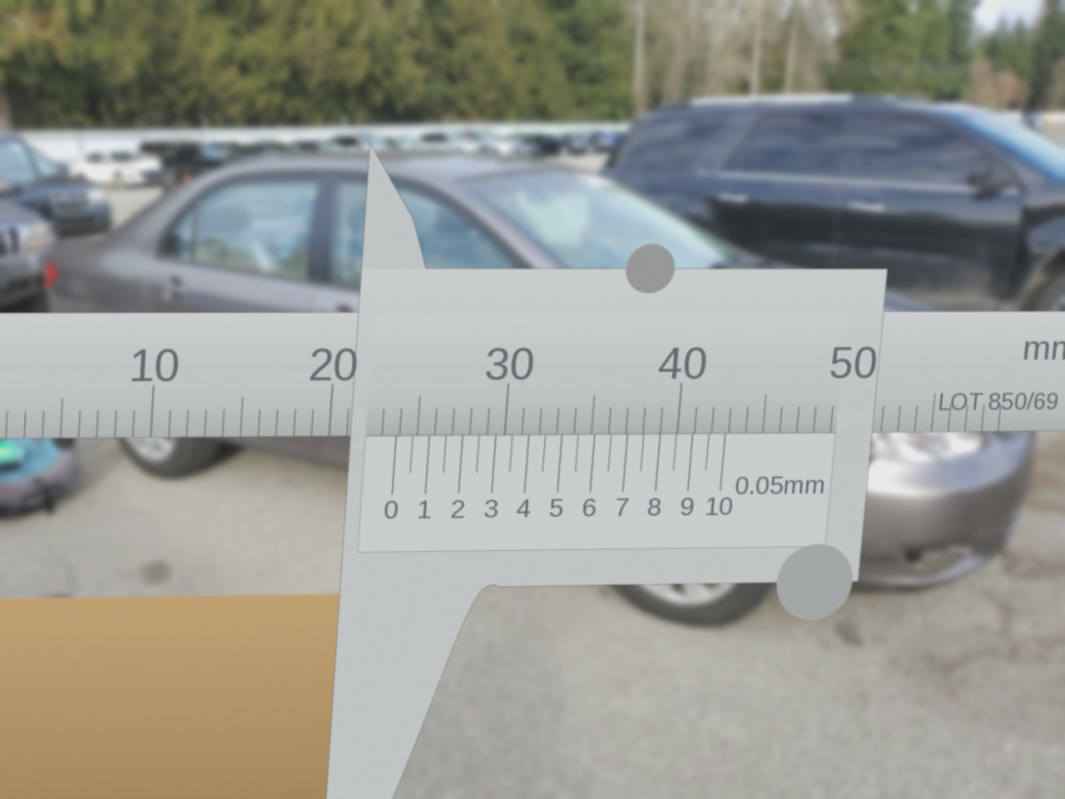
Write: **23.8** mm
